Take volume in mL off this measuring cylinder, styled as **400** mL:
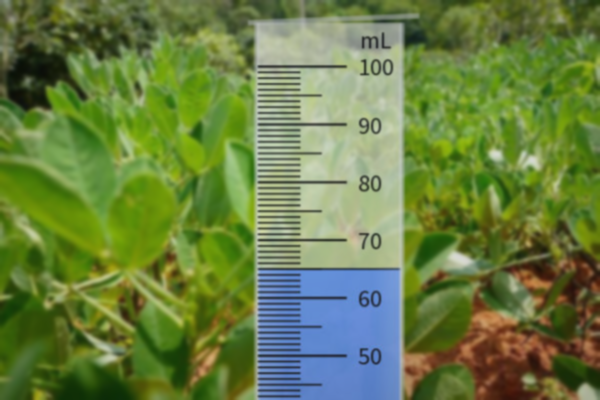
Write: **65** mL
